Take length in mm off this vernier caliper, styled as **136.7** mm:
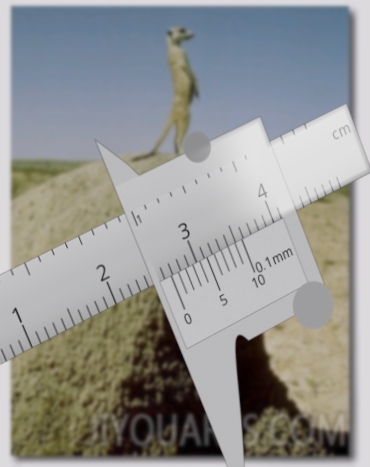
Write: **26.8** mm
